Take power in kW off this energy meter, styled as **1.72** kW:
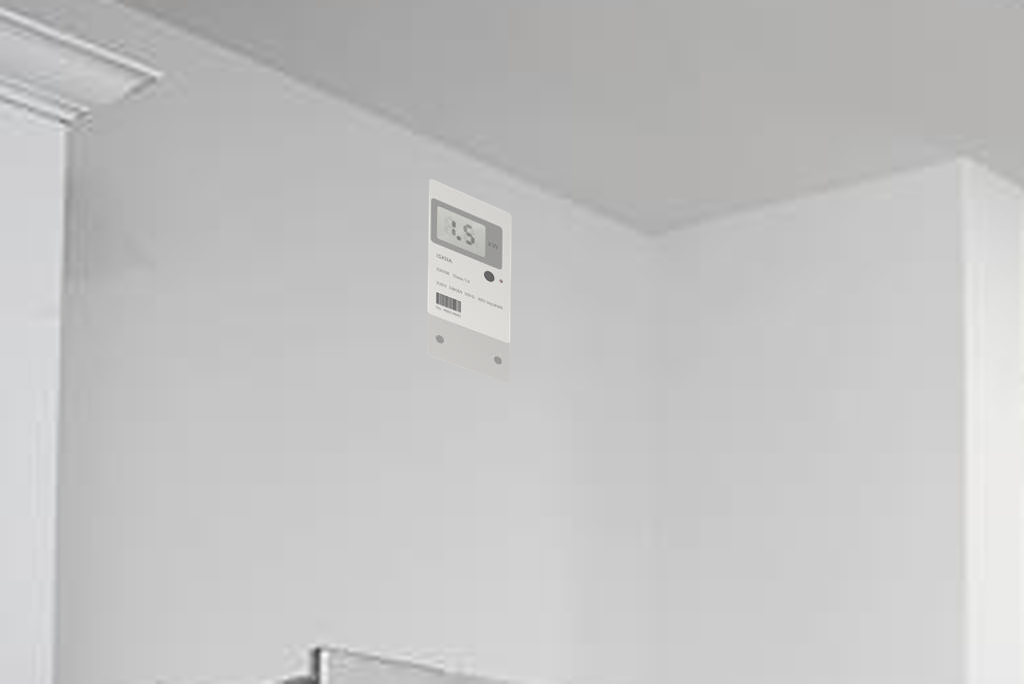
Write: **1.5** kW
